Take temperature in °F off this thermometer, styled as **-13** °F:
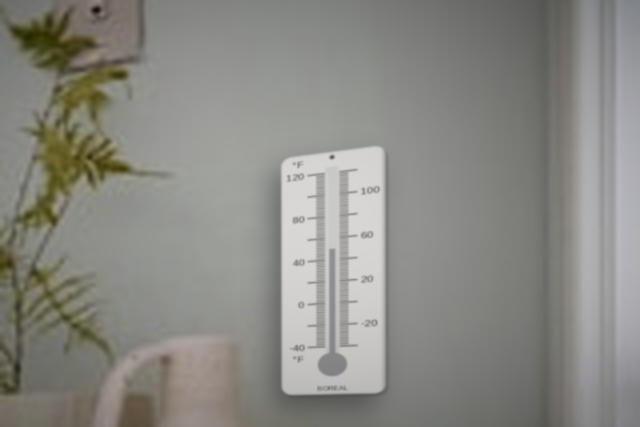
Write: **50** °F
